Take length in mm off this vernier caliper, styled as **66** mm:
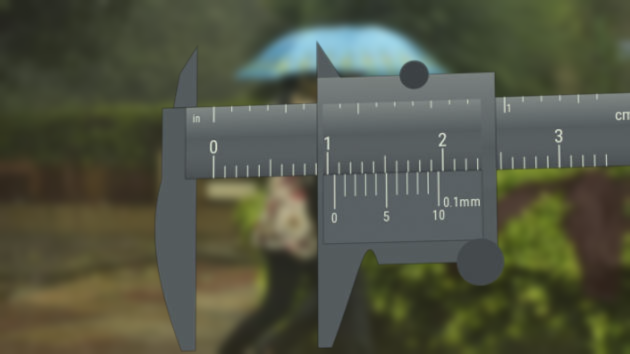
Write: **10.6** mm
